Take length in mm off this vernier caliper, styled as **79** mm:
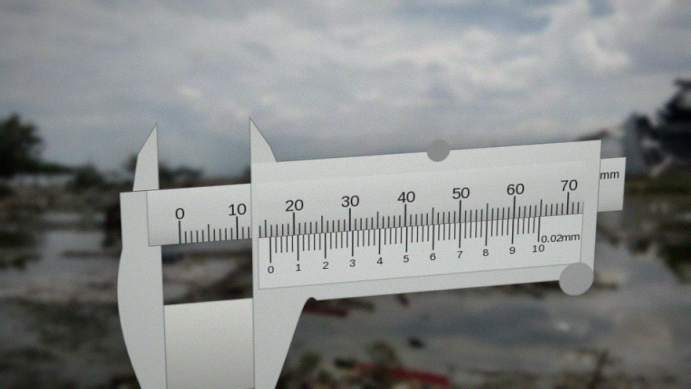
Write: **15.8** mm
